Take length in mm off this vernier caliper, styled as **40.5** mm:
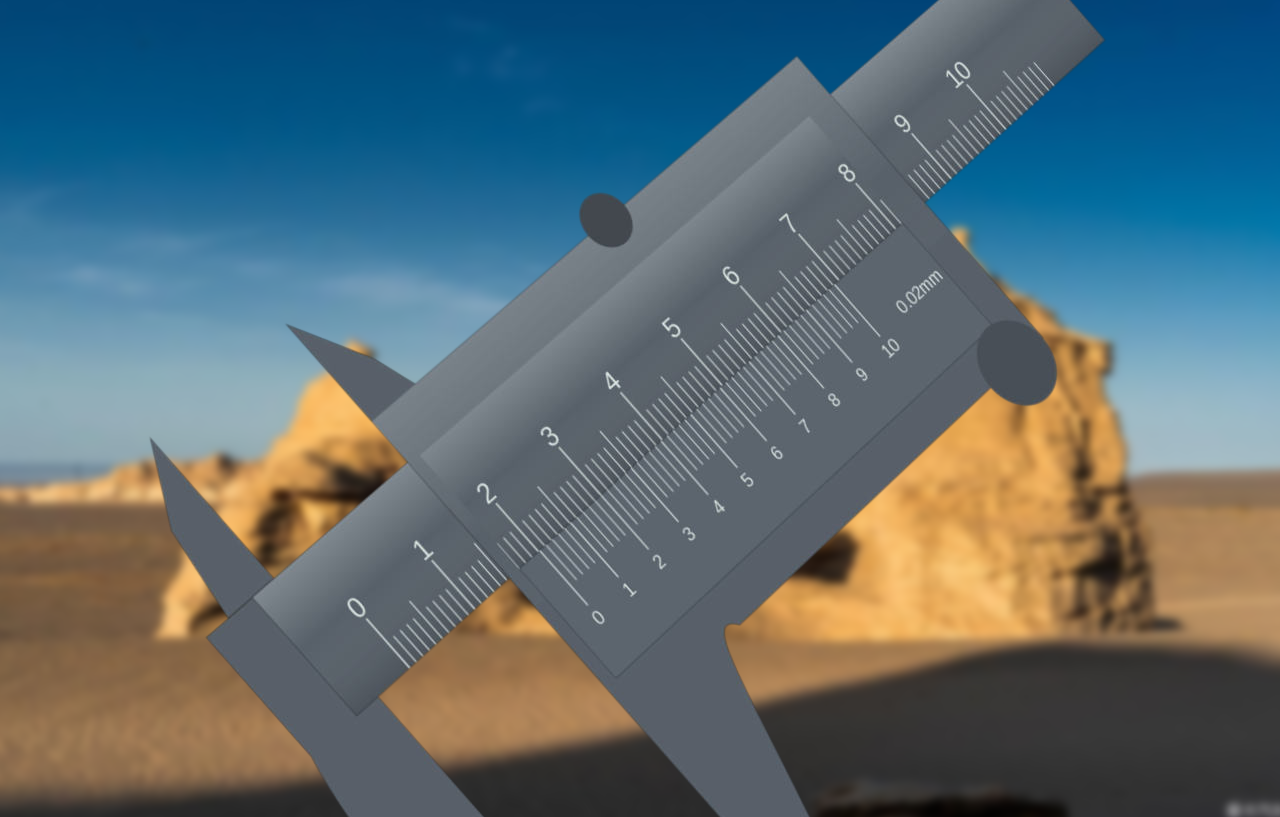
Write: **20.2** mm
